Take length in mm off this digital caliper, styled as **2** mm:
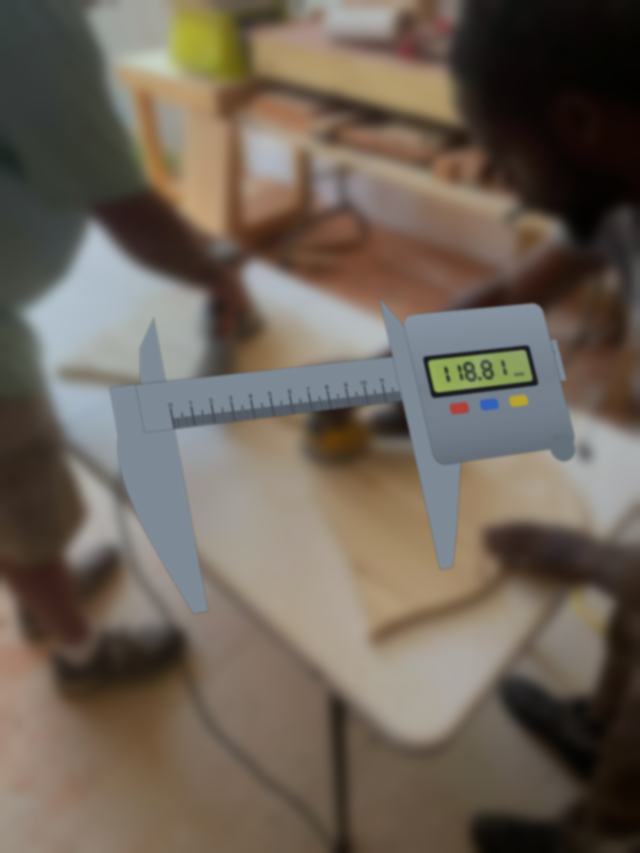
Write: **118.81** mm
